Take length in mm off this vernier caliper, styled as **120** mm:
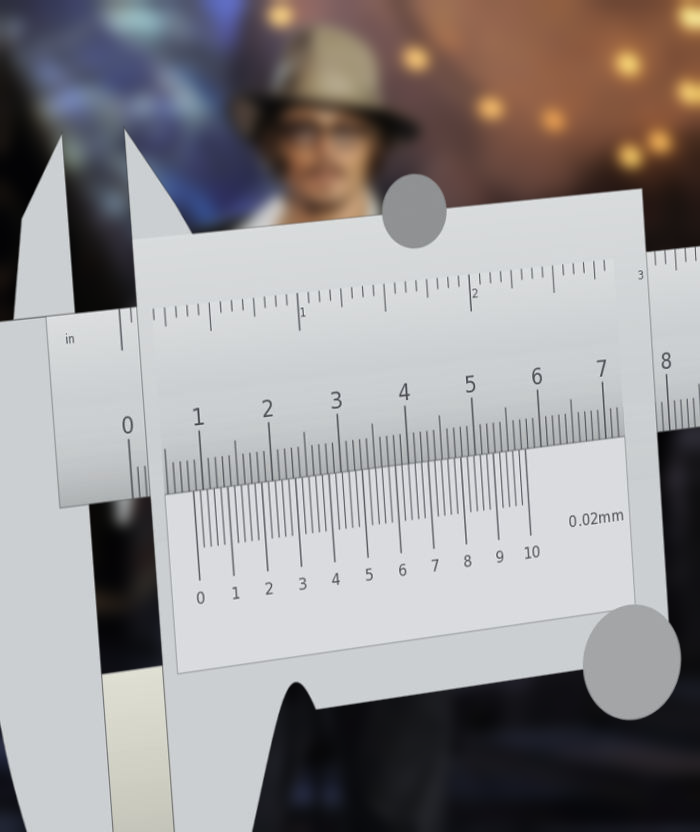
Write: **8.6** mm
